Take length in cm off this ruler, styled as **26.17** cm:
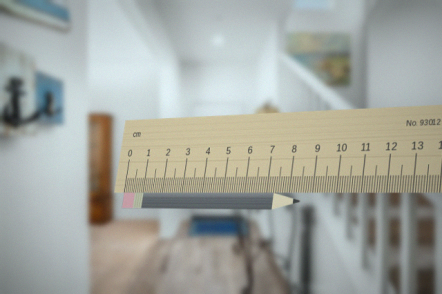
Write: **8.5** cm
